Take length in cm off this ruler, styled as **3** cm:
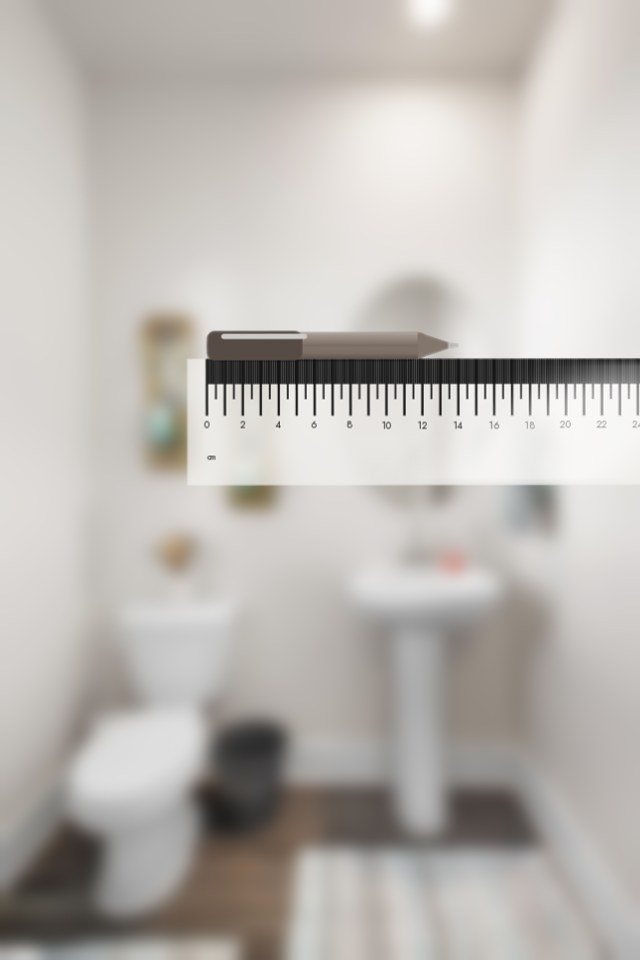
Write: **14** cm
